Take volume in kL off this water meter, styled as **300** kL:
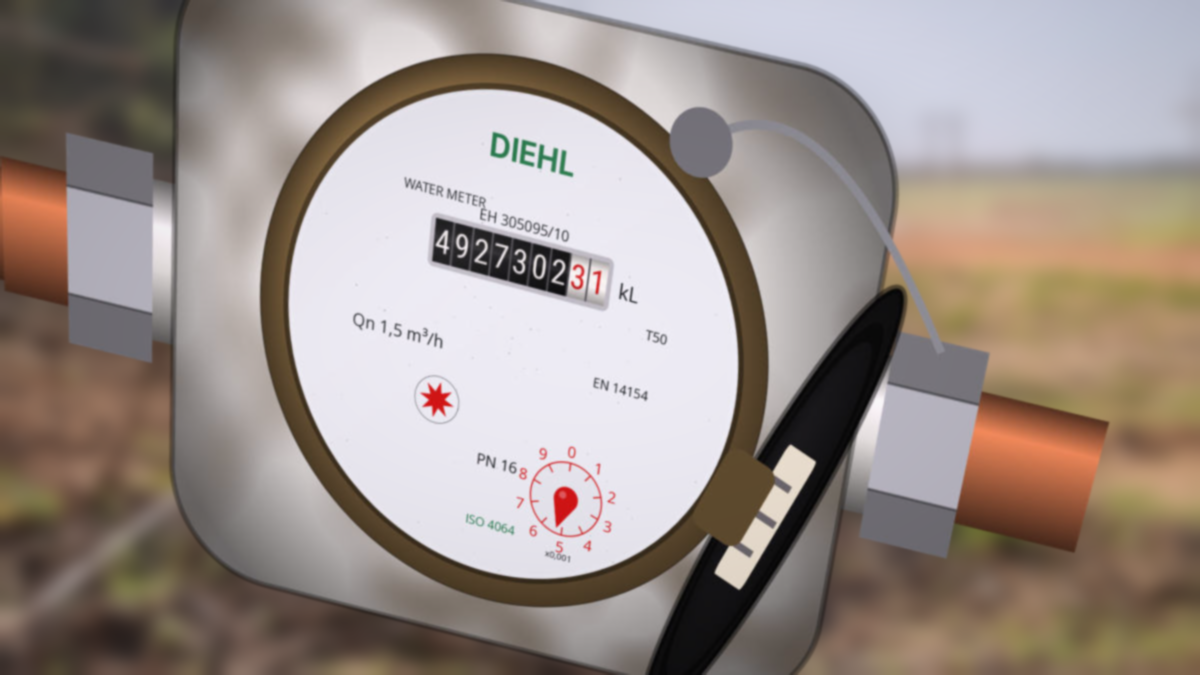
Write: **4927302.315** kL
